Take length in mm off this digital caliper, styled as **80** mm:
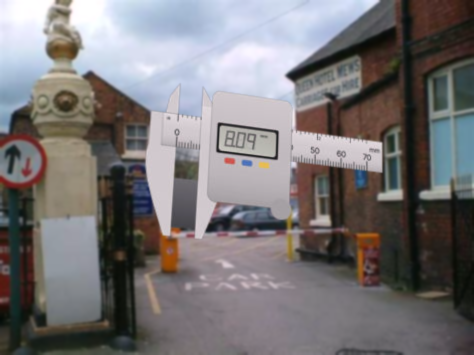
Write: **8.09** mm
